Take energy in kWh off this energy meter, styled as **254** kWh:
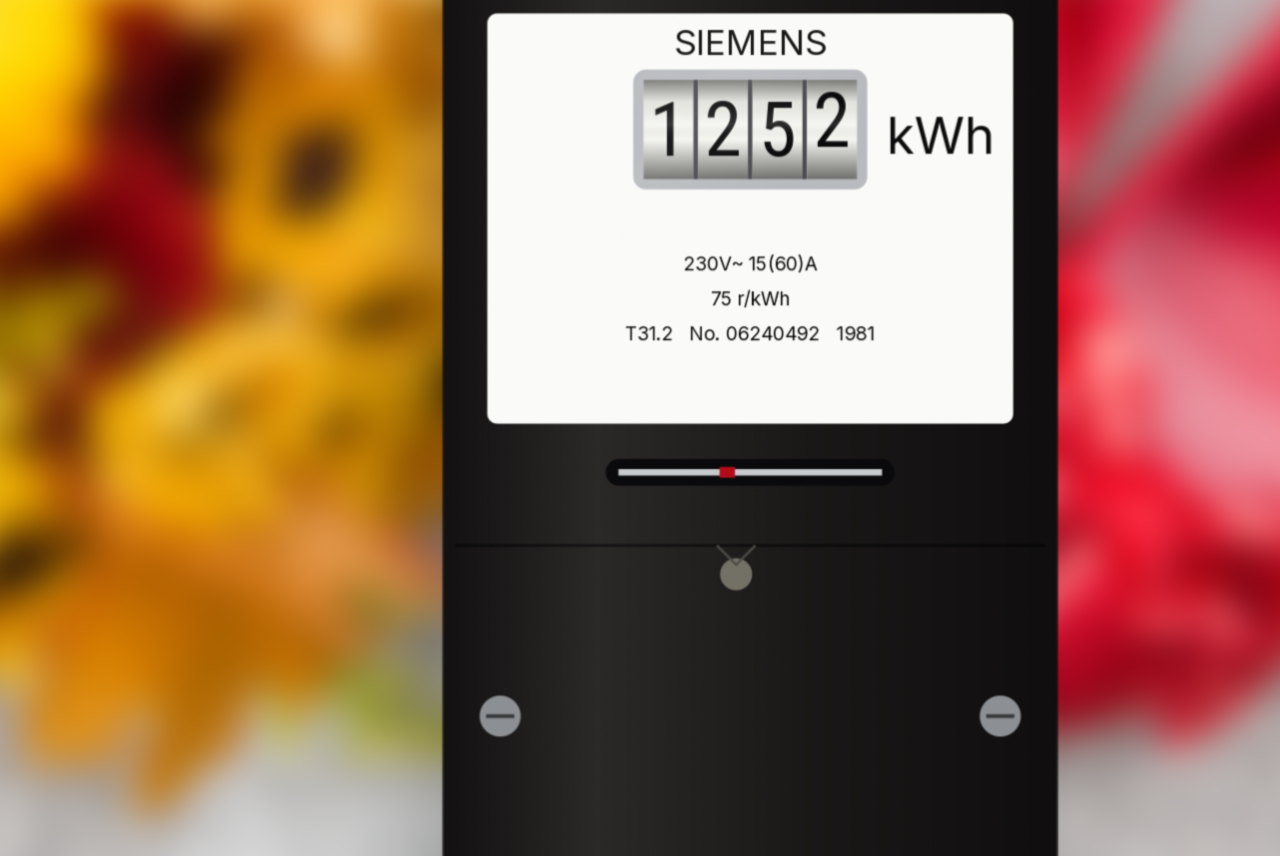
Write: **1252** kWh
